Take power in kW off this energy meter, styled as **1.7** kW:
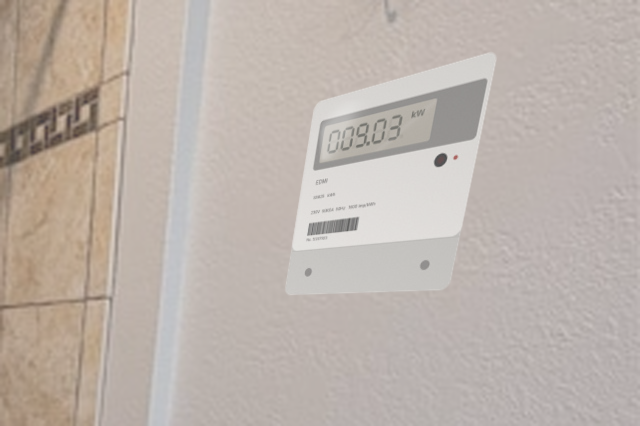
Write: **9.03** kW
